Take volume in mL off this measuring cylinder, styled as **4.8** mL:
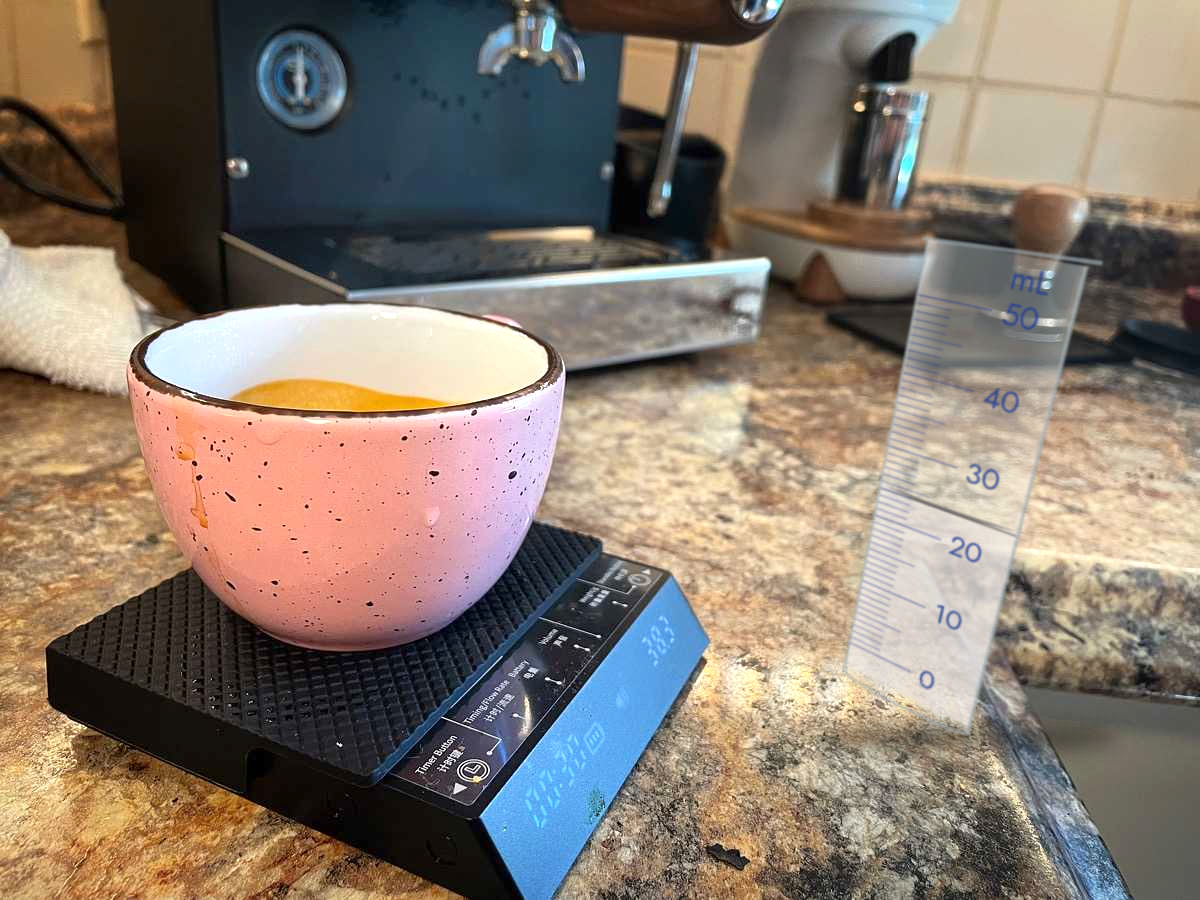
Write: **24** mL
